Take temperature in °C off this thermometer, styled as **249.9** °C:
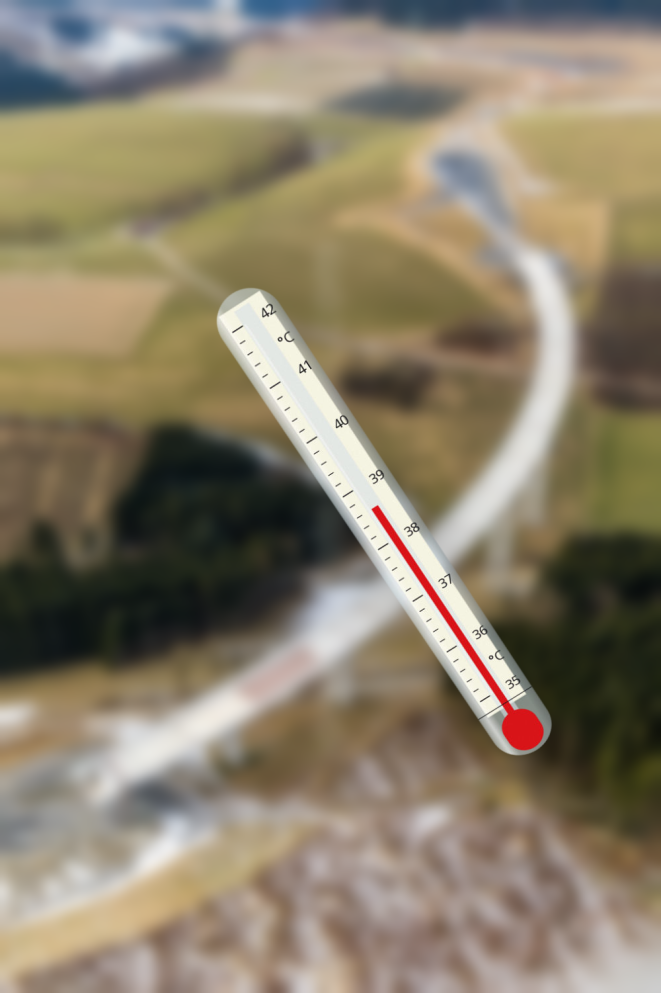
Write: **38.6** °C
